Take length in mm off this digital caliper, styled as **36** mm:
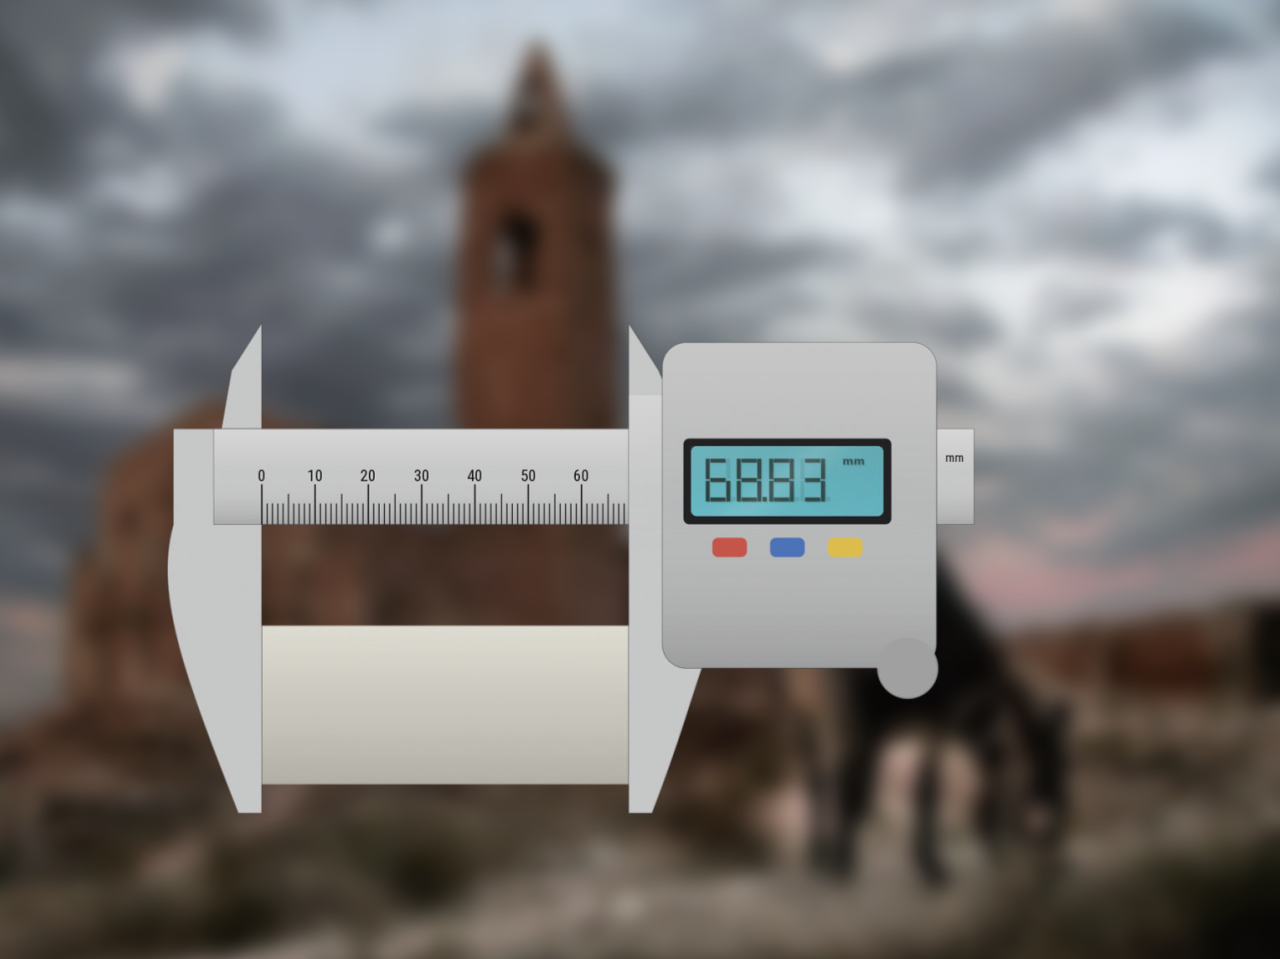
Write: **68.83** mm
